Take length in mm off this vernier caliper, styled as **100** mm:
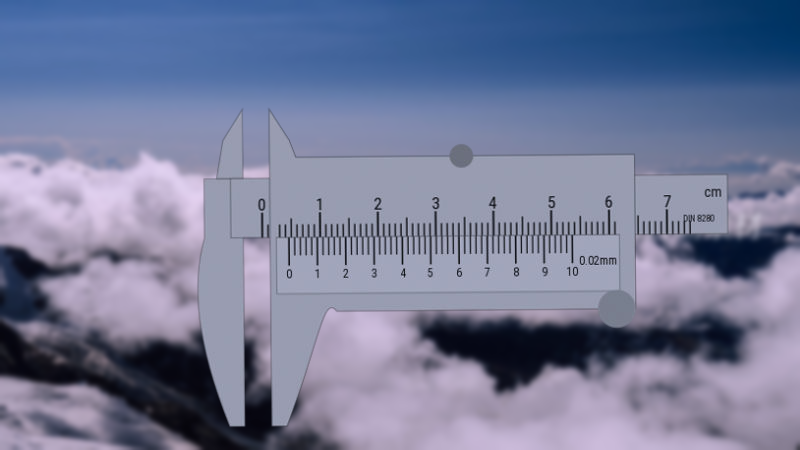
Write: **4.6** mm
